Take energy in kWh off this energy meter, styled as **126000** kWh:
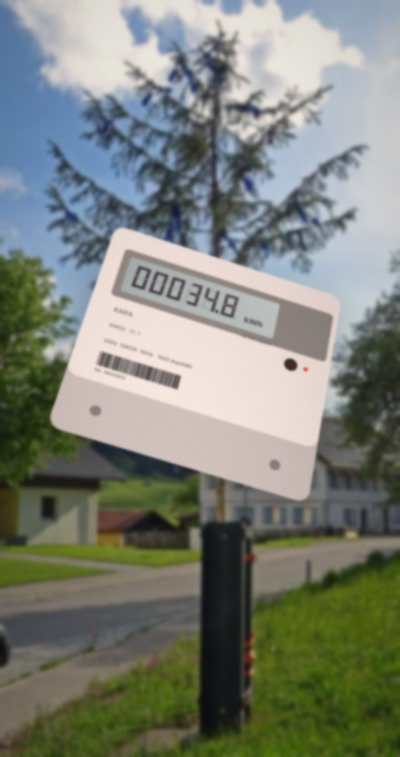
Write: **34.8** kWh
